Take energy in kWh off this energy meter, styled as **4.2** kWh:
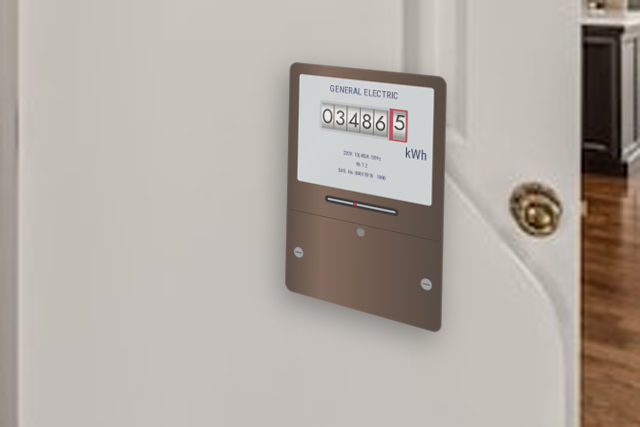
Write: **3486.5** kWh
